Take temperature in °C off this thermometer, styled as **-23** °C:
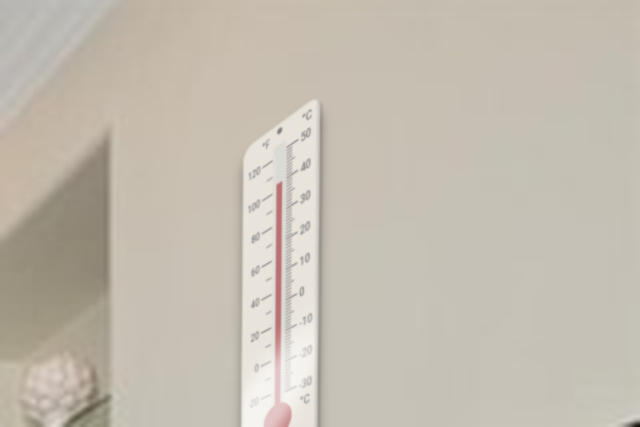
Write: **40** °C
